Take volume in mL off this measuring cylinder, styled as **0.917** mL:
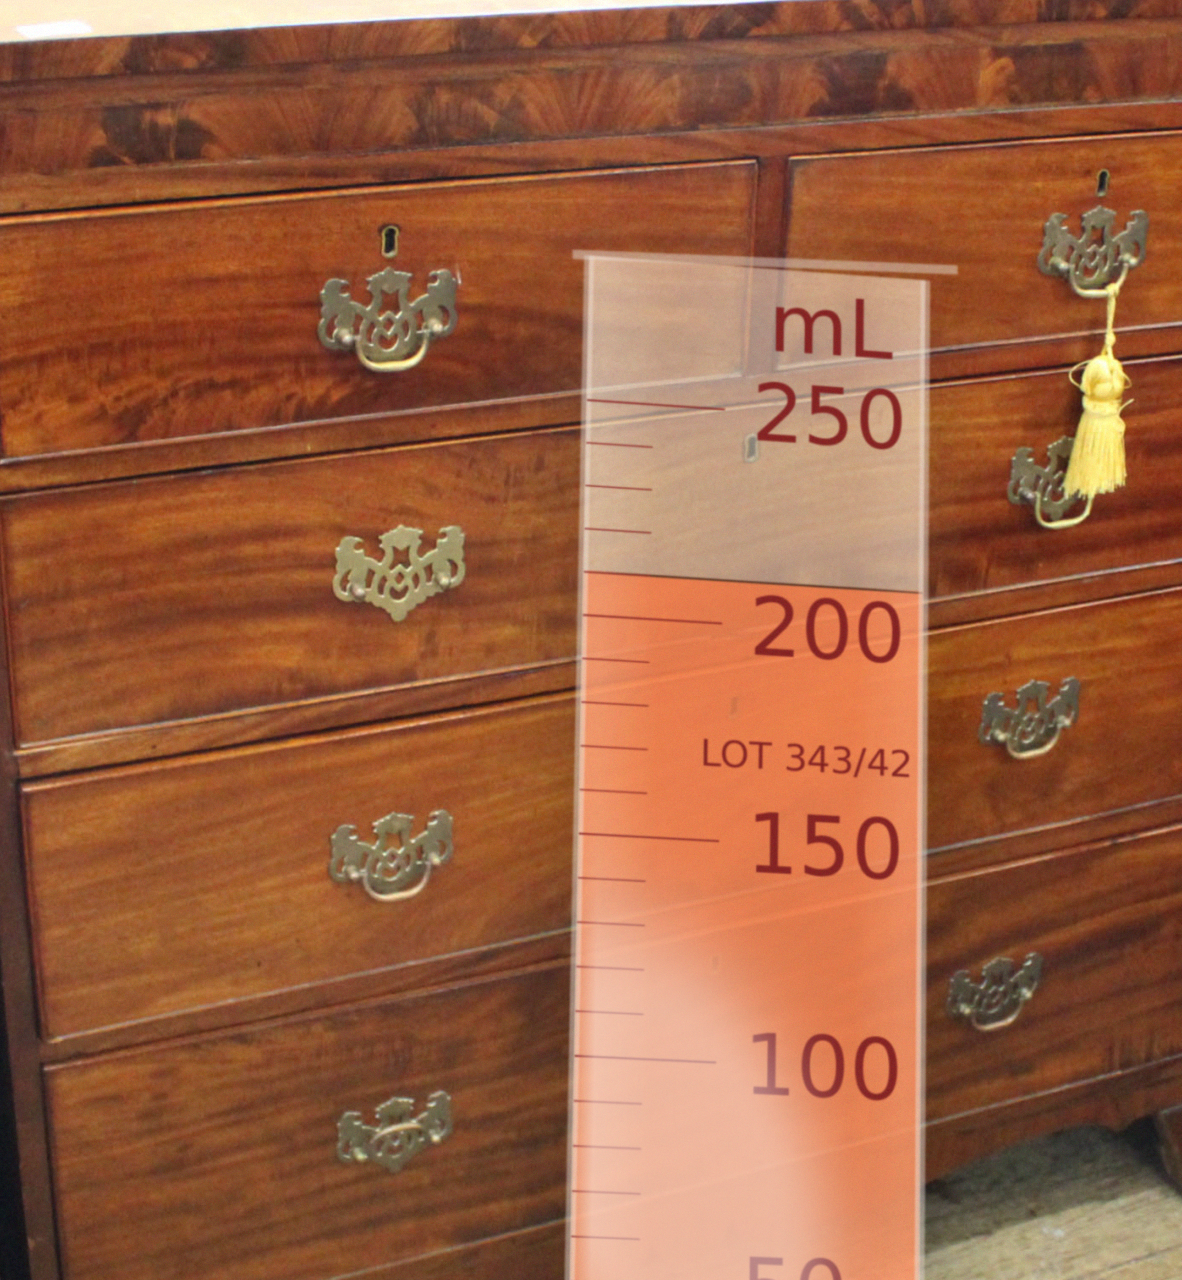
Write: **210** mL
